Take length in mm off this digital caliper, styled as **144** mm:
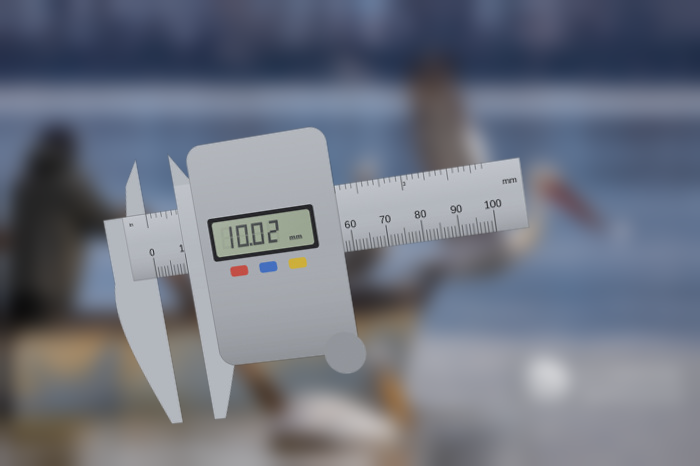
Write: **10.02** mm
